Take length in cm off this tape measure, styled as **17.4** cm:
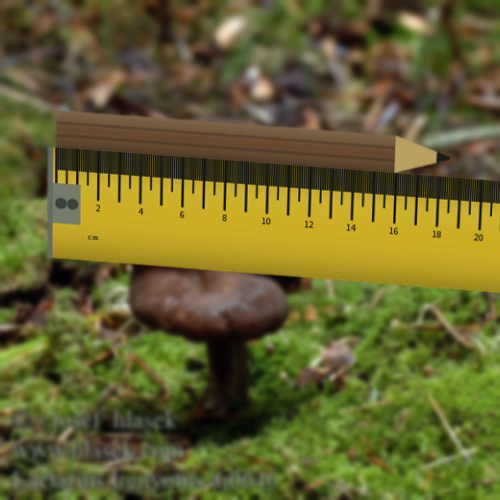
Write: **18.5** cm
